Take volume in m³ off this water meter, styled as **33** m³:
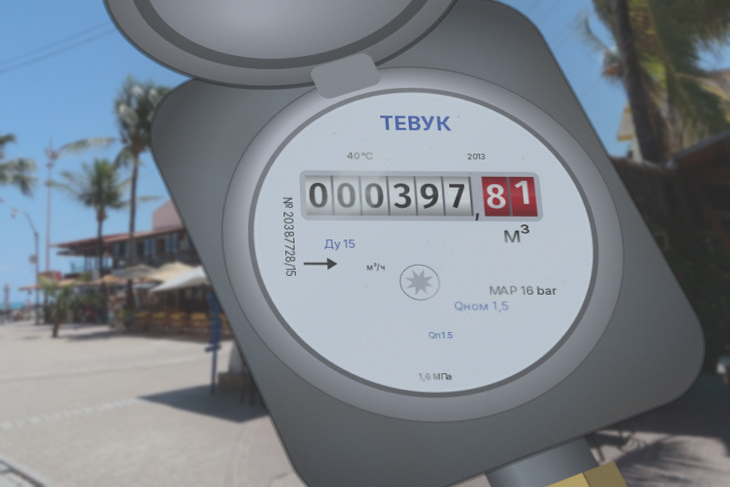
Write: **397.81** m³
